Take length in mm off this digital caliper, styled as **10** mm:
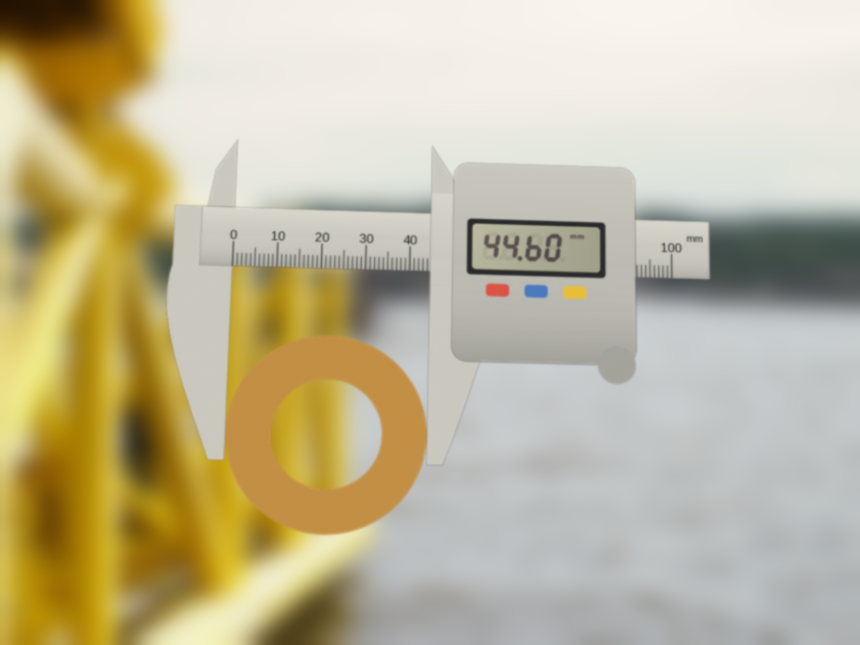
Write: **44.60** mm
